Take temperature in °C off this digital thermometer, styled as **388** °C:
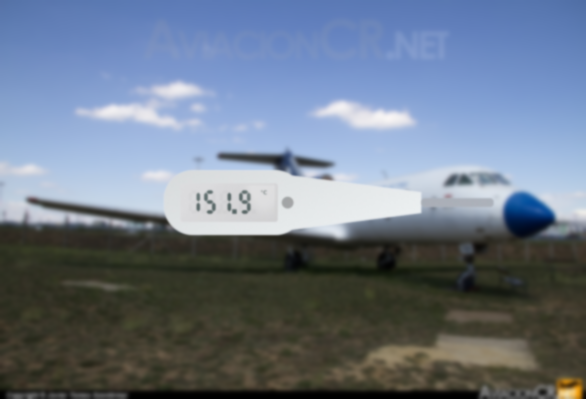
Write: **151.9** °C
